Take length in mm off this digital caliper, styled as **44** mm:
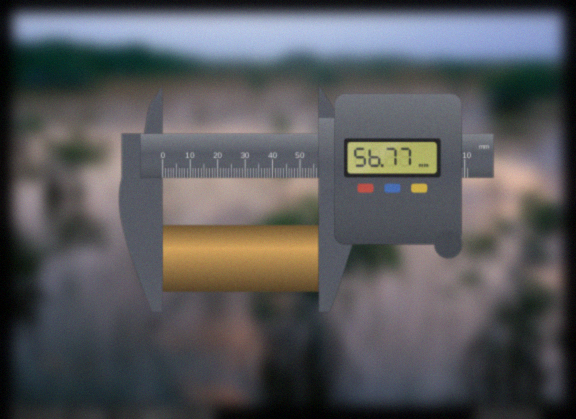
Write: **56.77** mm
